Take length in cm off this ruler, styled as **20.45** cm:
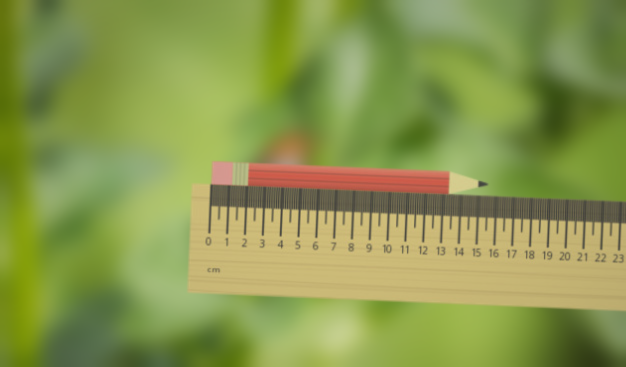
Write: **15.5** cm
